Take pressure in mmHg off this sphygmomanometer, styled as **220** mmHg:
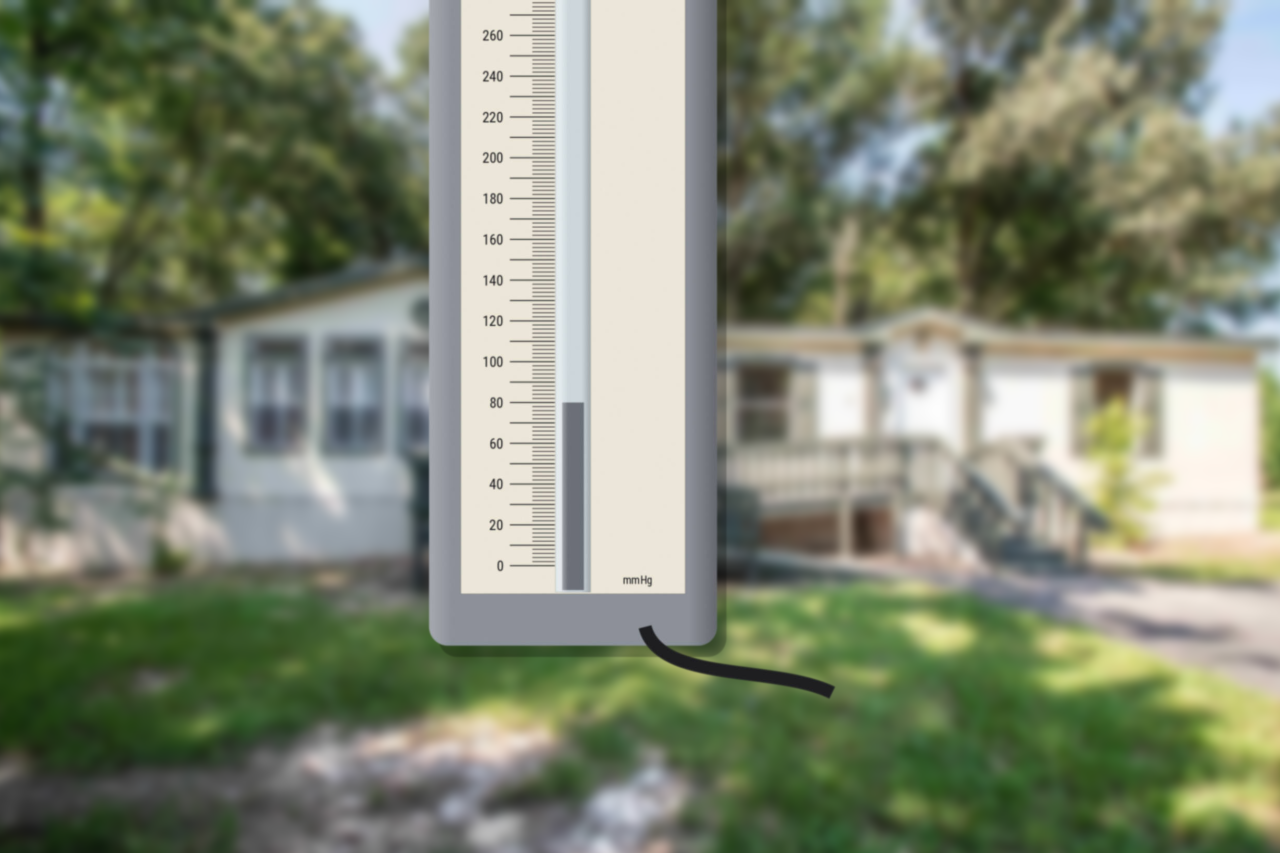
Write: **80** mmHg
